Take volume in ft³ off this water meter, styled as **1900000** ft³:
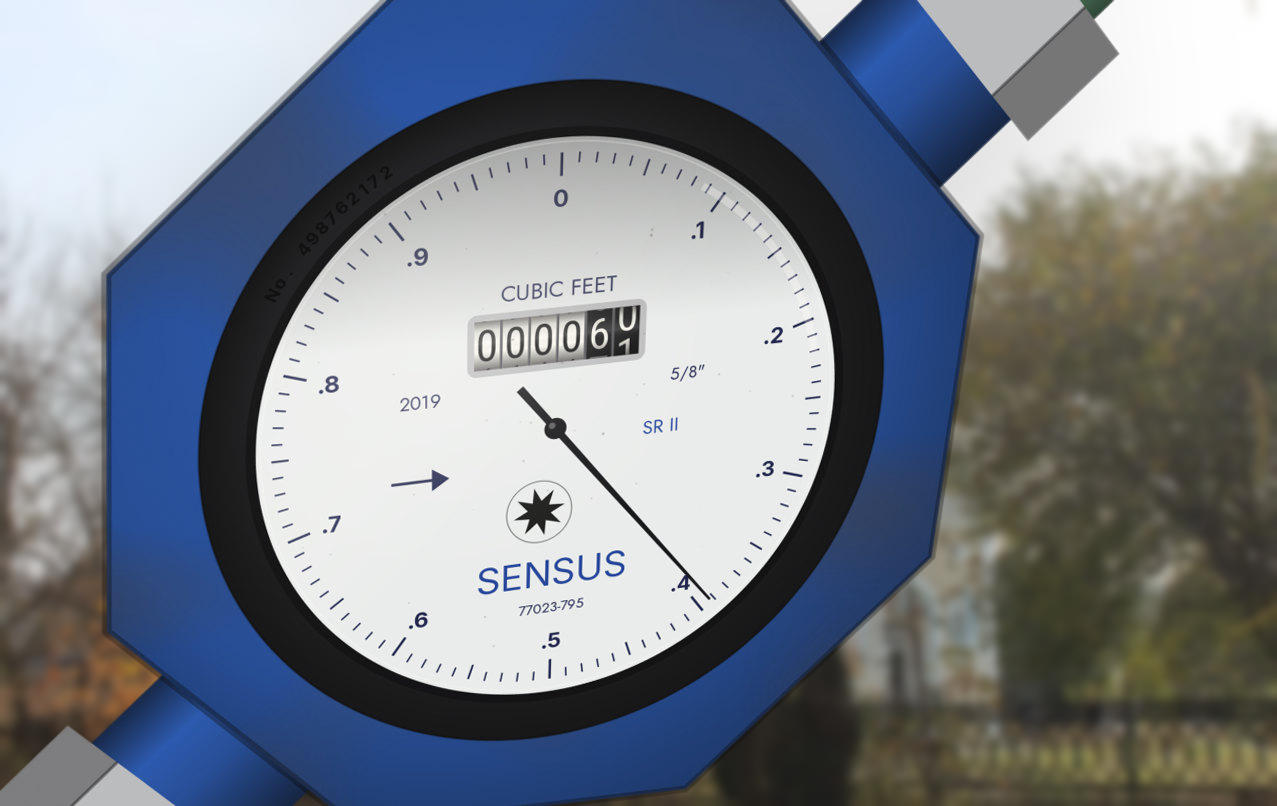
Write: **60.39** ft³
